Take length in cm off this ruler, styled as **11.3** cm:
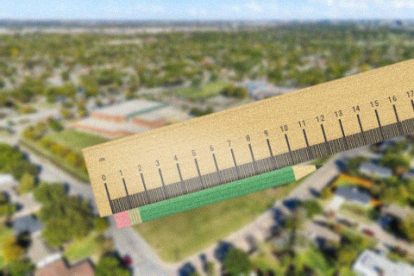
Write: **11.5** cm
